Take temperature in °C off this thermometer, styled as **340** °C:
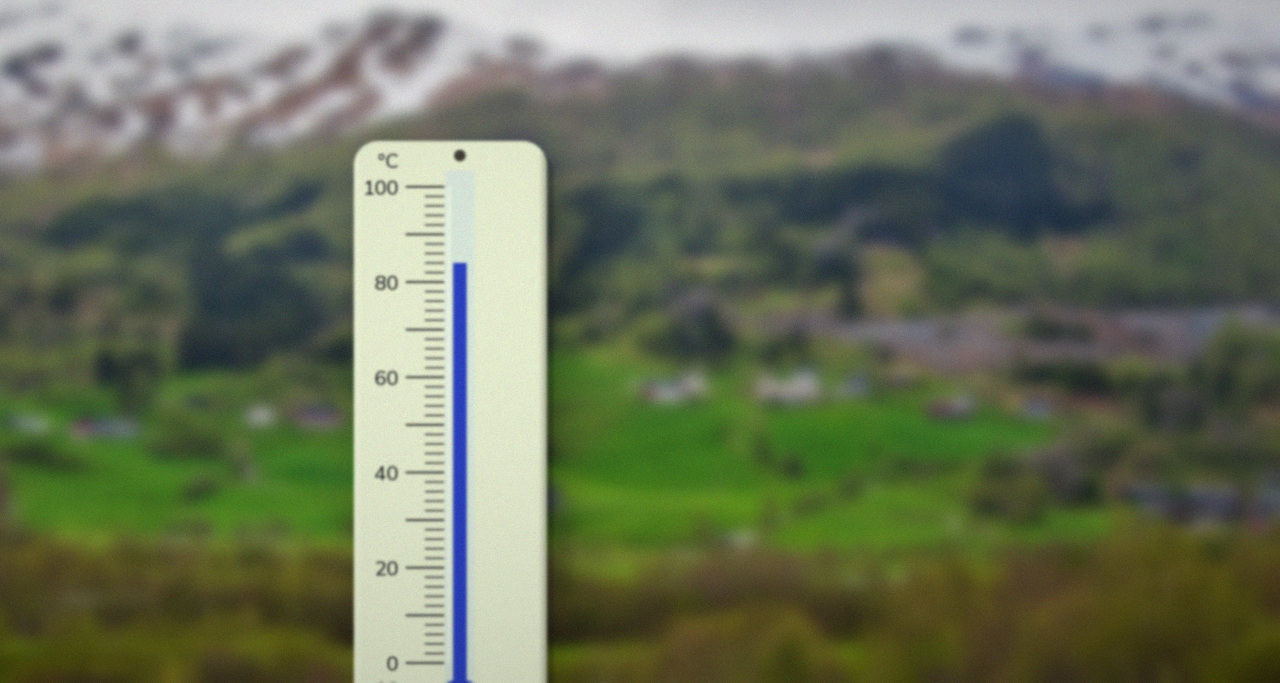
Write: **84** °C
